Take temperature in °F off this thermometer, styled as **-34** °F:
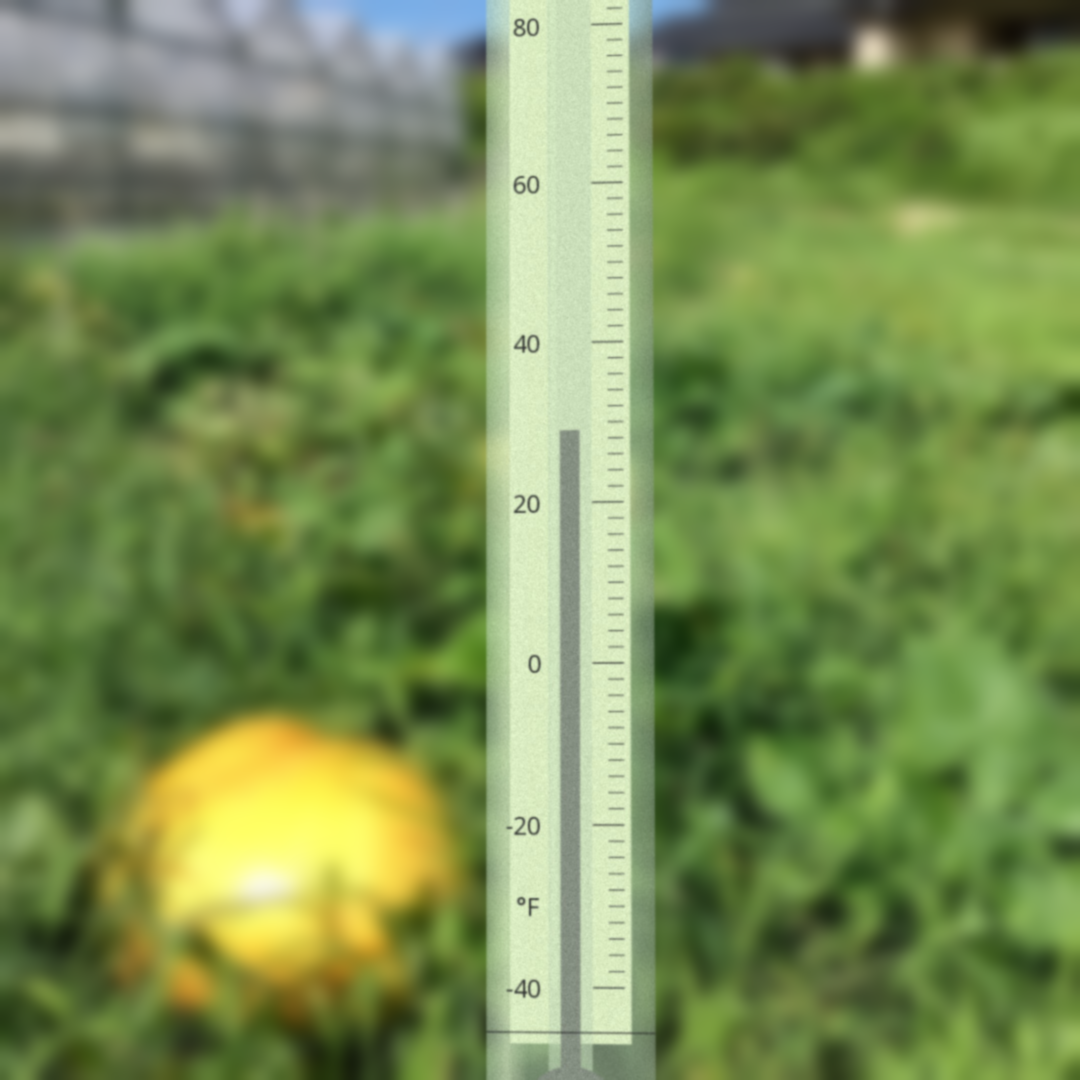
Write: **29** °F
